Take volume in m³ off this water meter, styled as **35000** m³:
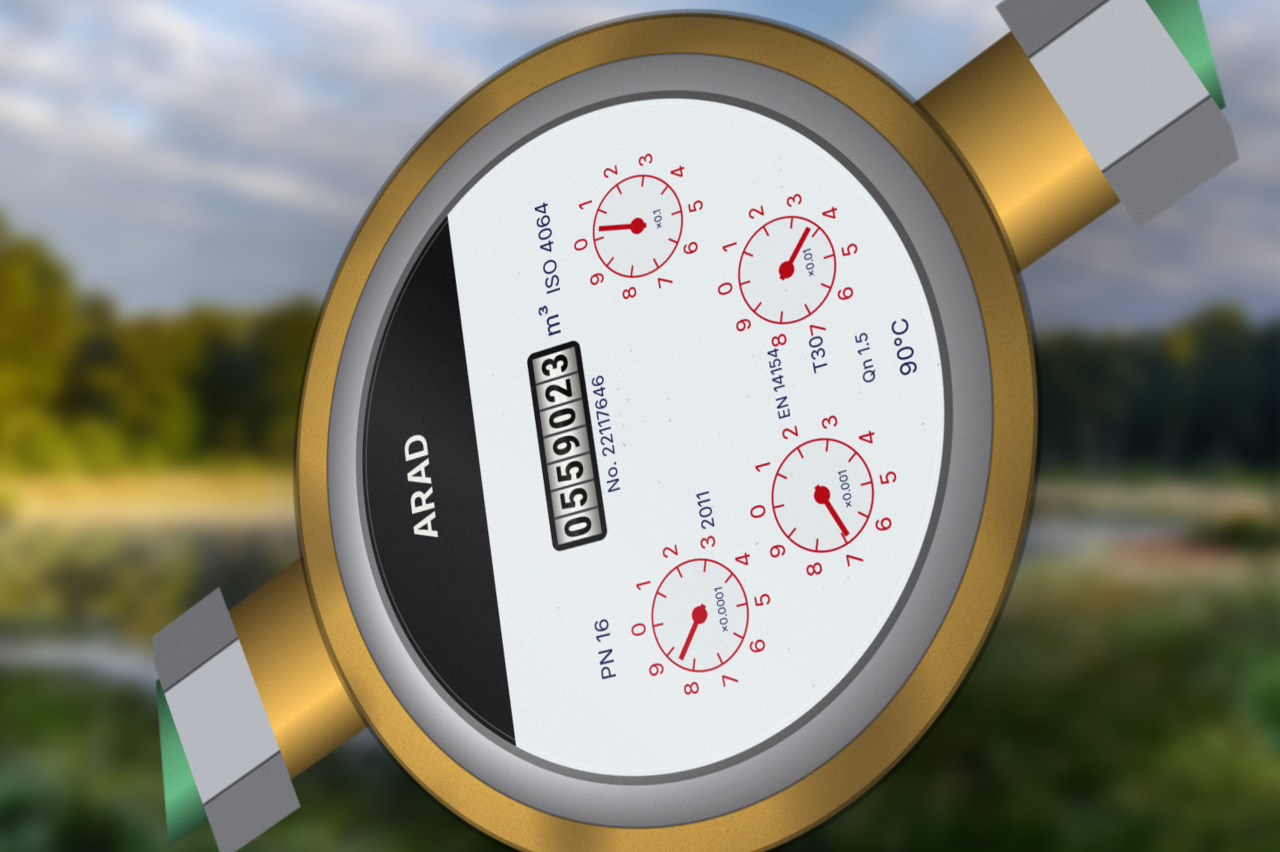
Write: **559023.0368** m³
